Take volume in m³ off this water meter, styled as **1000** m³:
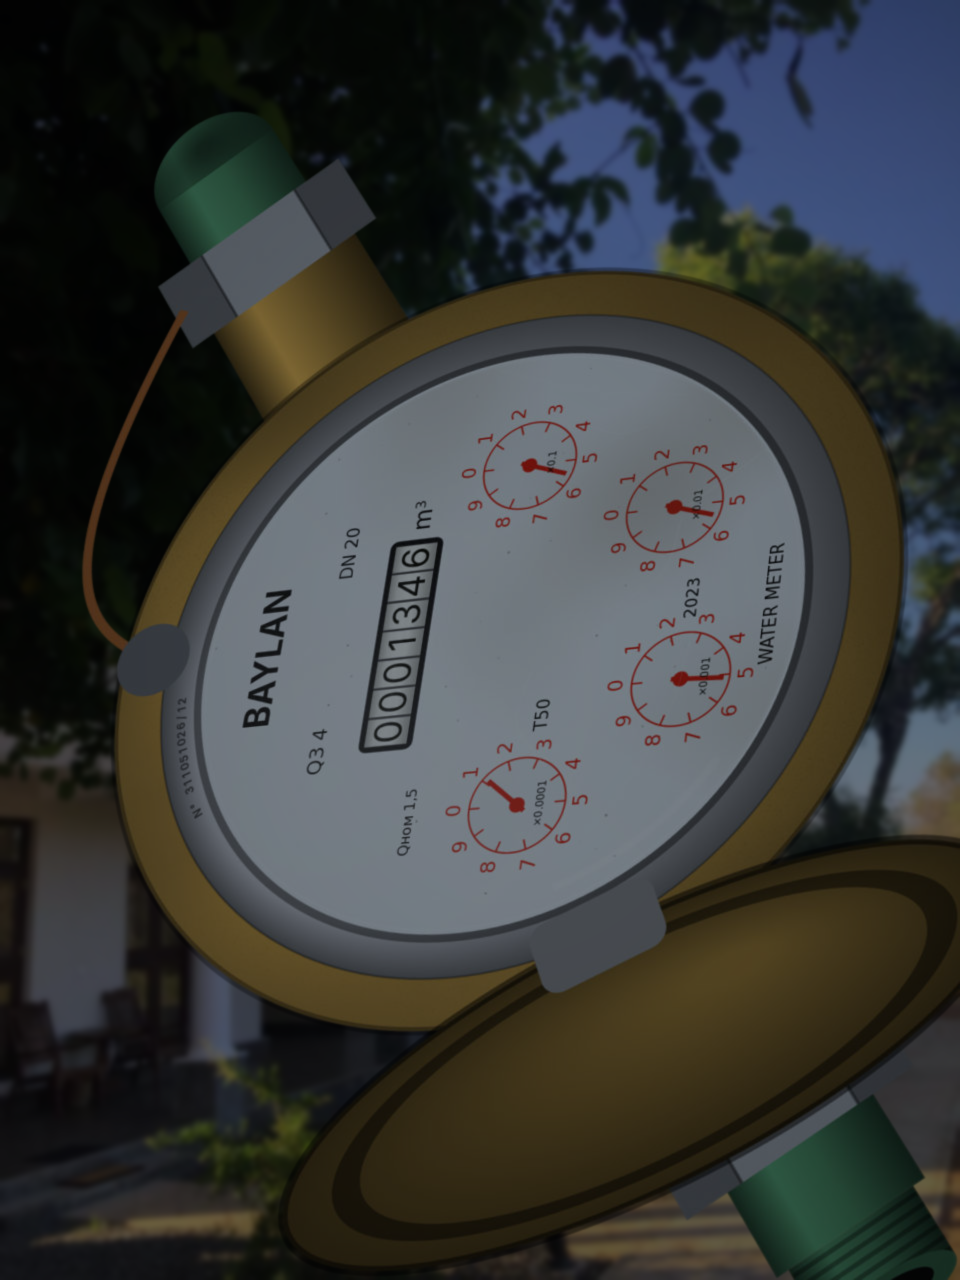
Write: **1346.5551** m³
